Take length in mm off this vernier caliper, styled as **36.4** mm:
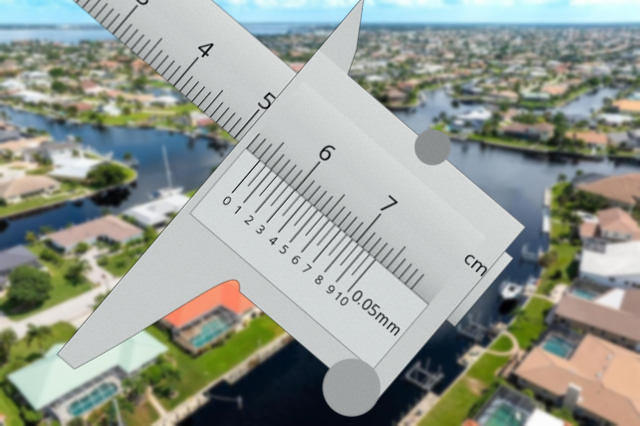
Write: **54.2** mm
